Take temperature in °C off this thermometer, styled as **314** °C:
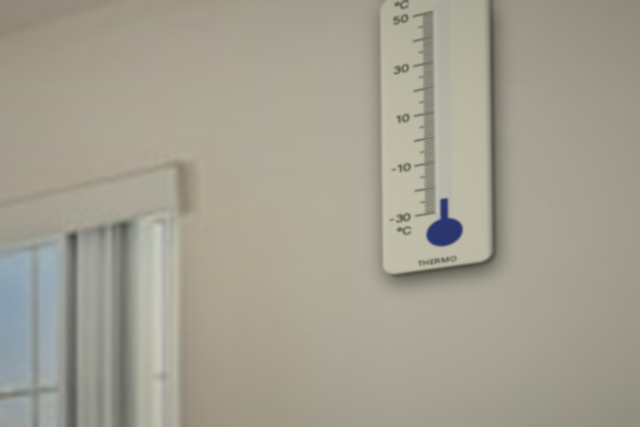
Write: **-25** °C
